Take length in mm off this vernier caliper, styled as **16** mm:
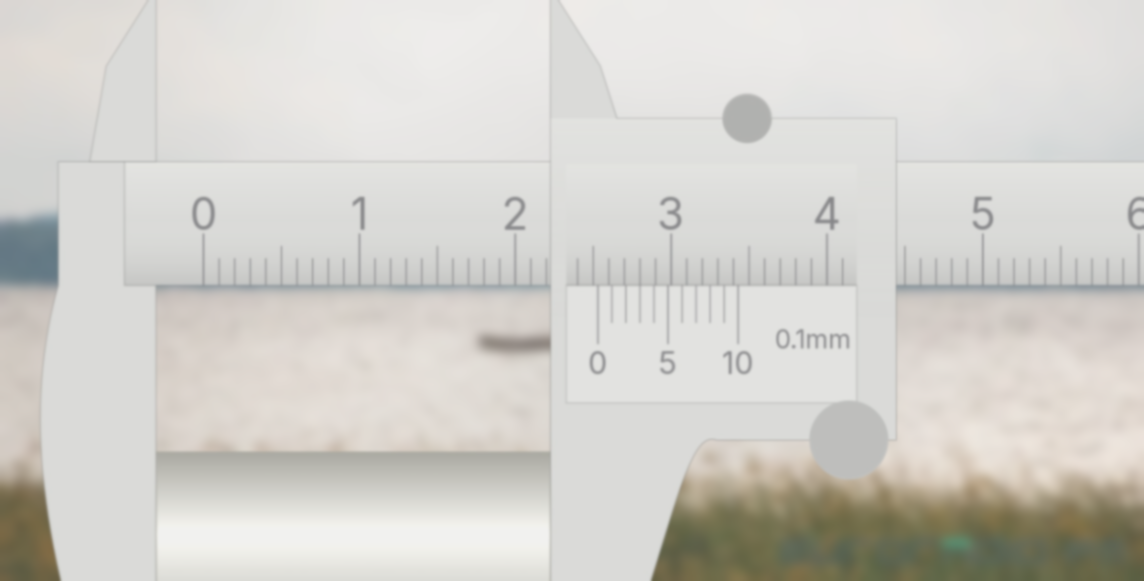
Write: **25.3** mm
